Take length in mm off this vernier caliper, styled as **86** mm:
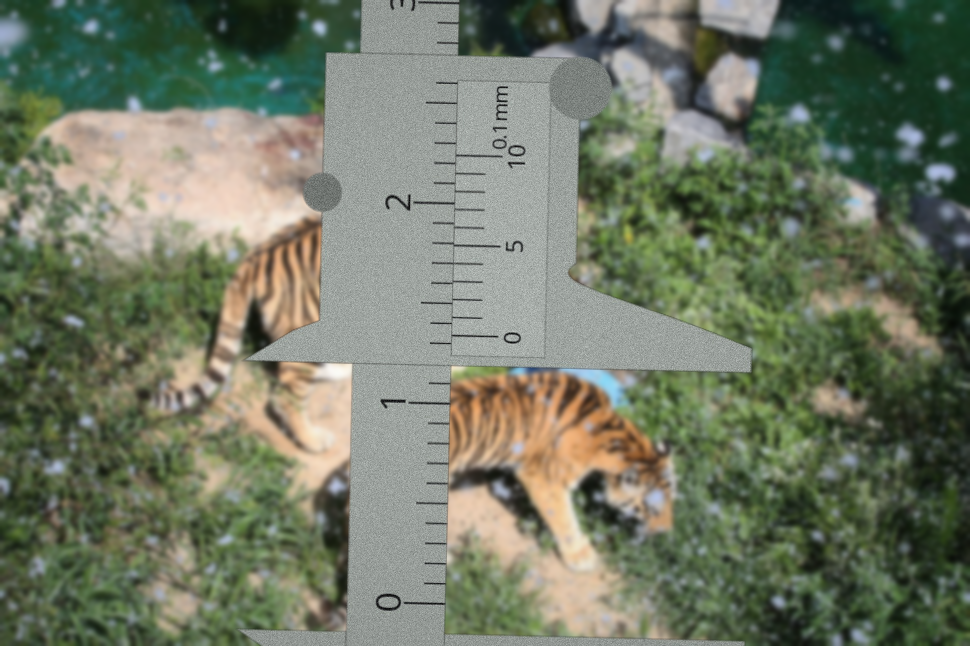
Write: **13.4** mm
